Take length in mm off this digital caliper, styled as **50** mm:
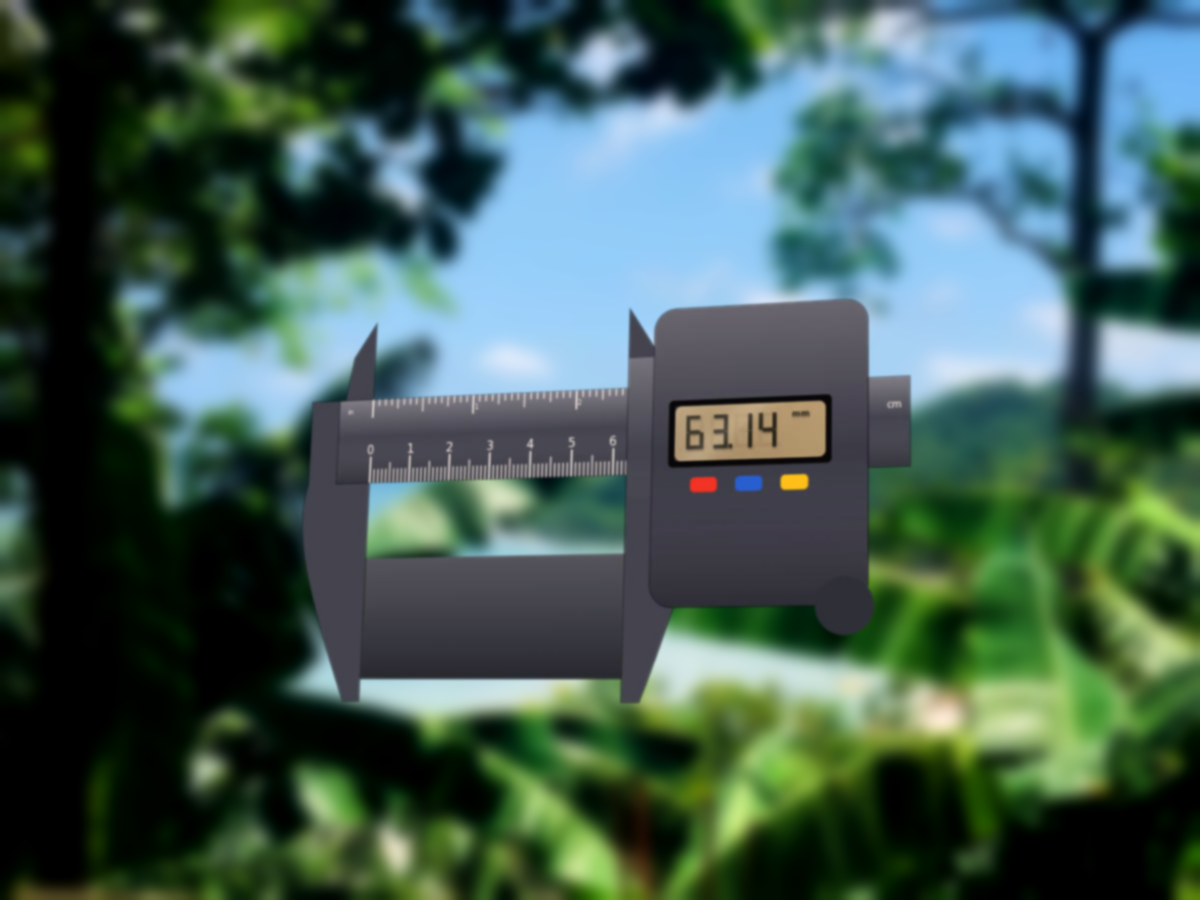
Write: **63.14** mm
